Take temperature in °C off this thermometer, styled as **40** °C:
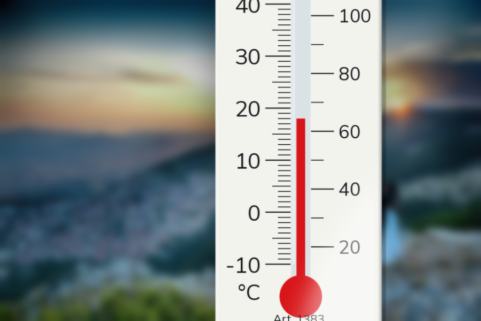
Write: **18** °C
